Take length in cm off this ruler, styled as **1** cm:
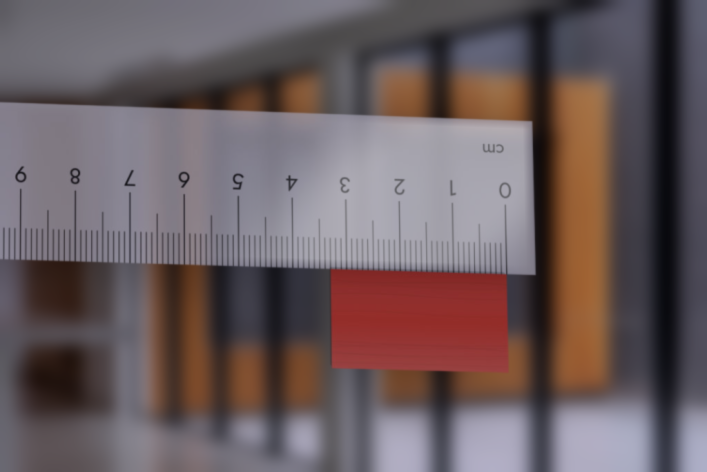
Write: **3.3** cm
